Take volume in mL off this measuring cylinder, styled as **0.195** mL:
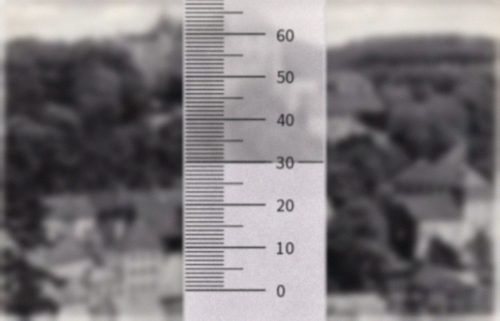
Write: **30** mL
